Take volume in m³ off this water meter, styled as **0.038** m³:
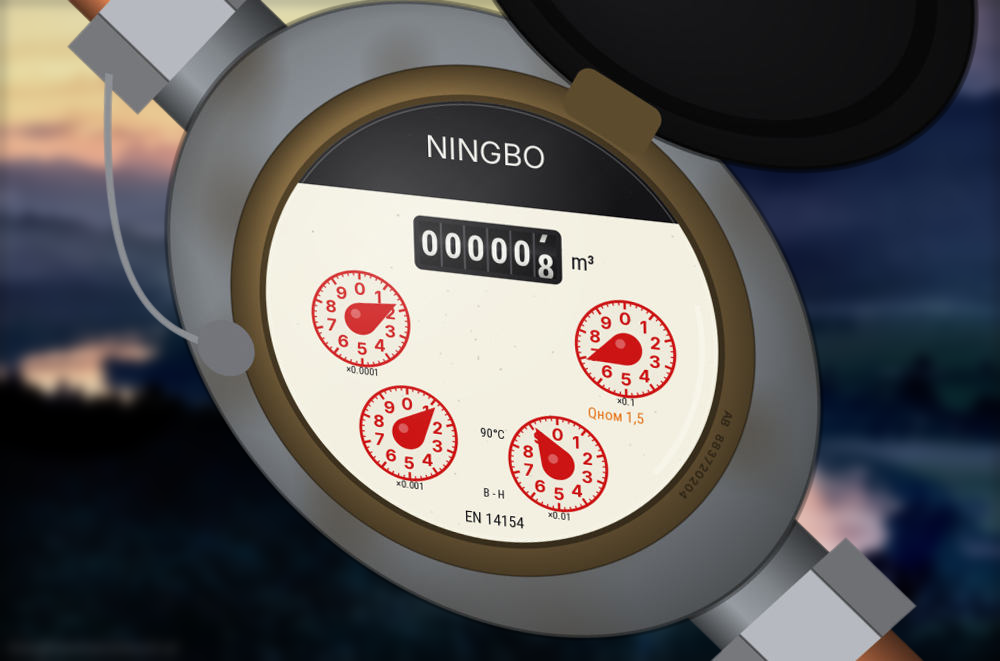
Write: **7.6911** m³
